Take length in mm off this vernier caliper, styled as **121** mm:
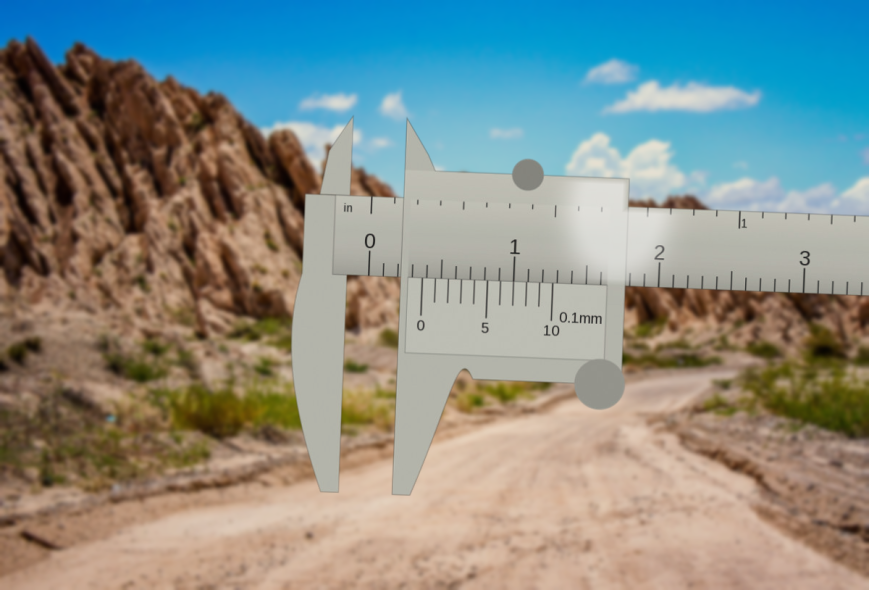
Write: **3.7** mm
